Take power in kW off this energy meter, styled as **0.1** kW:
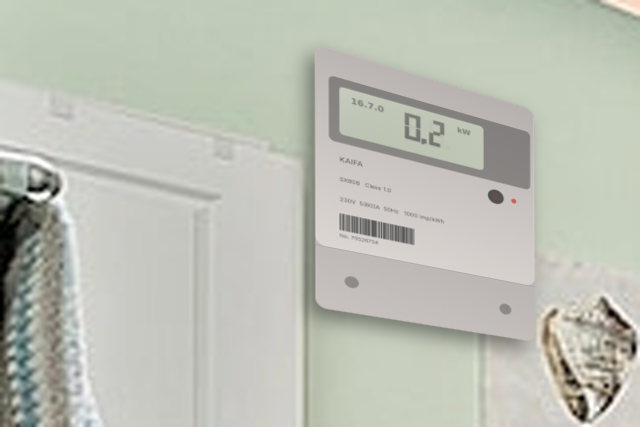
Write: **0.2** kW
